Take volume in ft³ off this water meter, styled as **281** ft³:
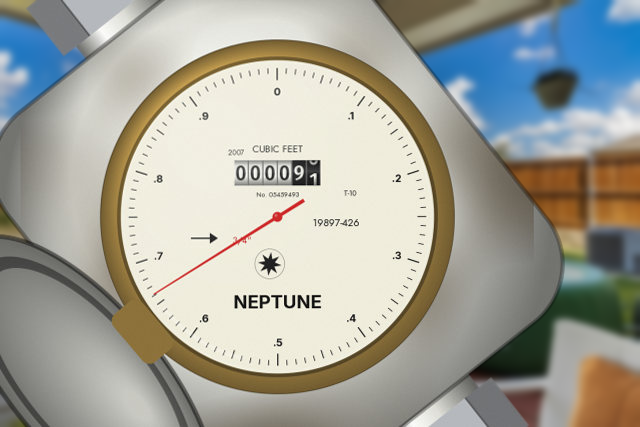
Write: **90.66** ft³
